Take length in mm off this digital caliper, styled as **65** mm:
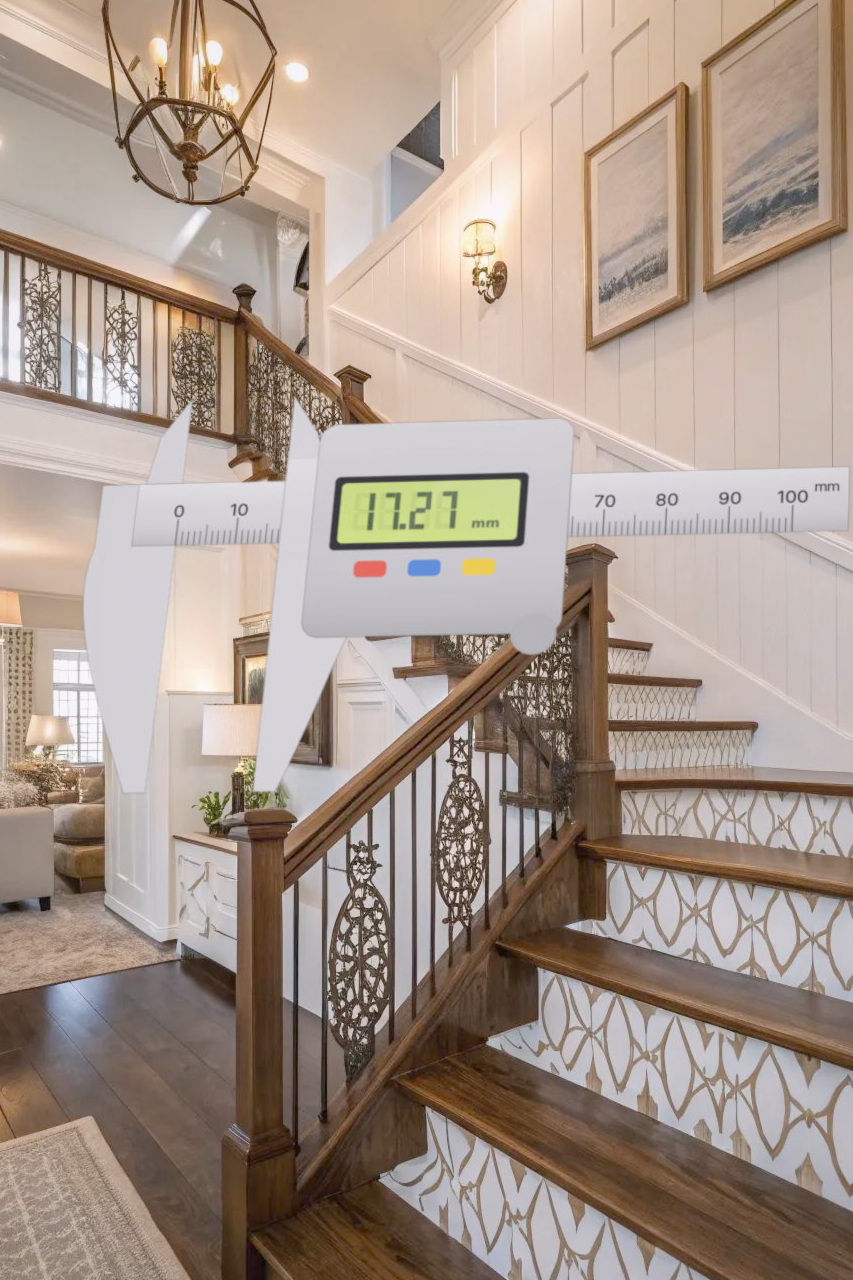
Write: **17.27** mm
